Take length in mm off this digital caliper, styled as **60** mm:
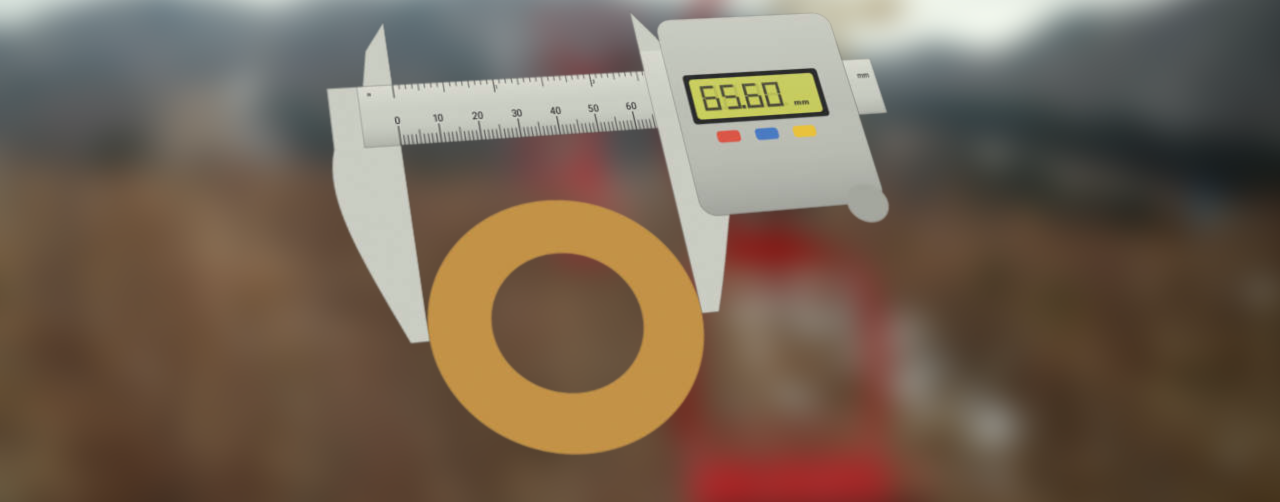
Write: **65.60** mm
